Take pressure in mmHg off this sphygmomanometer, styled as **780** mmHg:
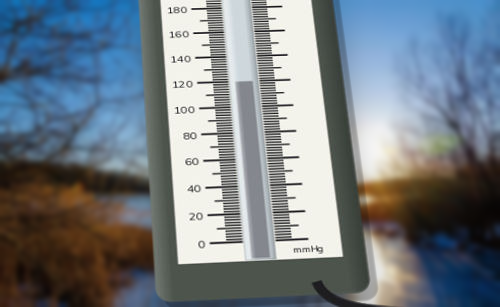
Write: **120** mmHg
